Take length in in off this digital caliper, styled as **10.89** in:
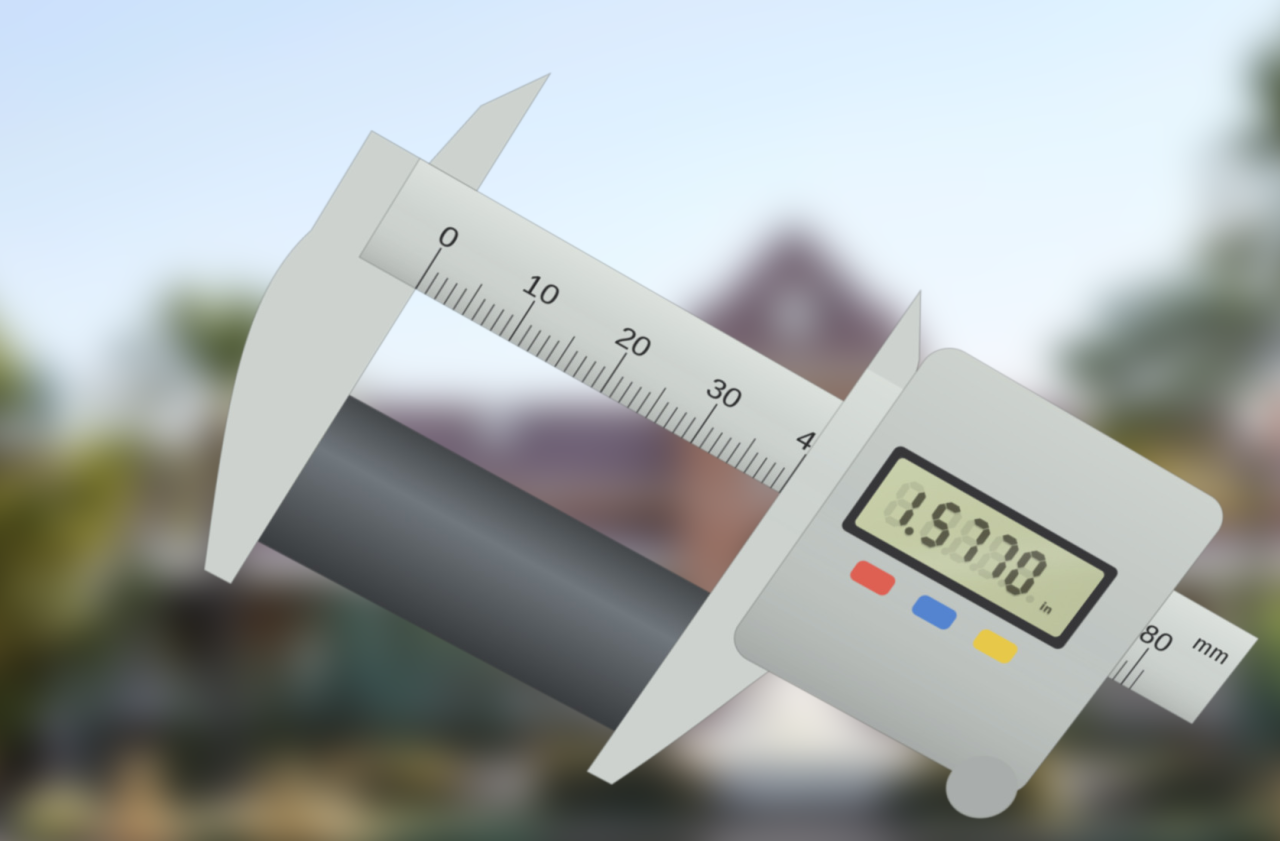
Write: **1.5770** in
